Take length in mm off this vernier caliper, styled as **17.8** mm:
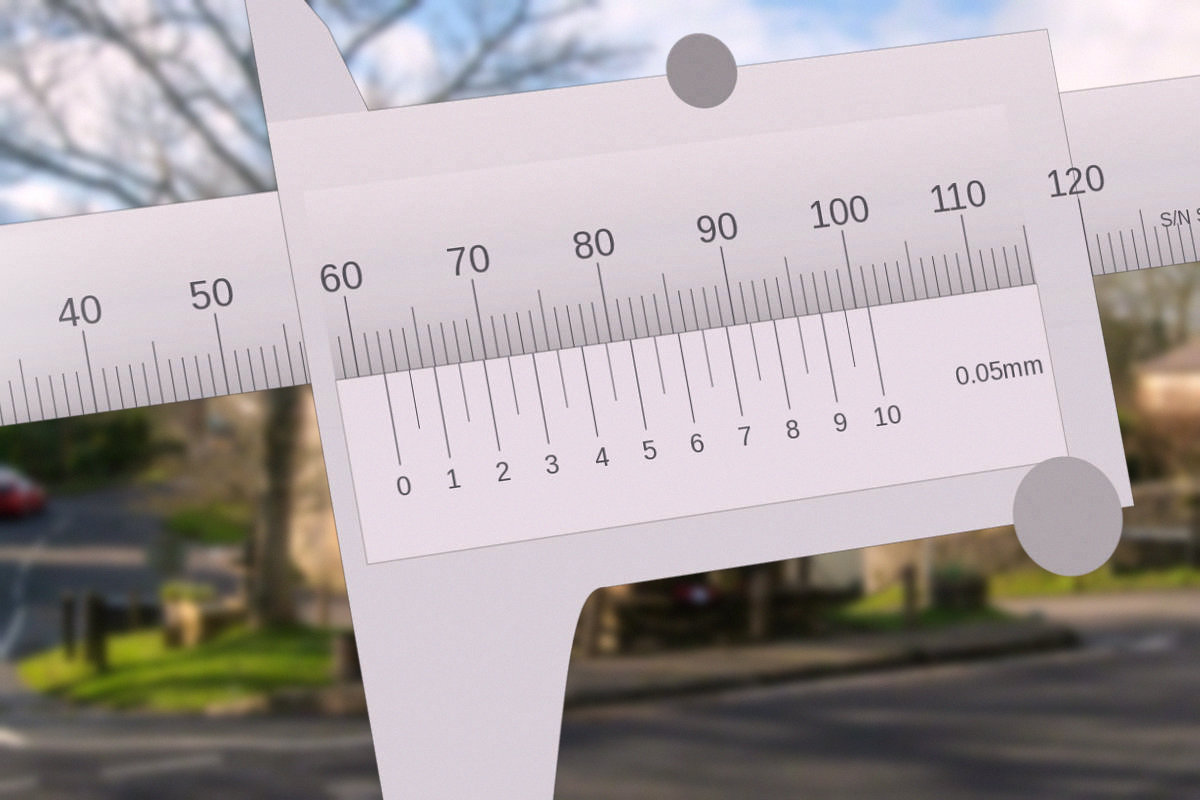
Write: **62.0** mm
